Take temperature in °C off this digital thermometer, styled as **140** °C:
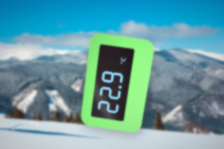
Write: **22.9** °C
